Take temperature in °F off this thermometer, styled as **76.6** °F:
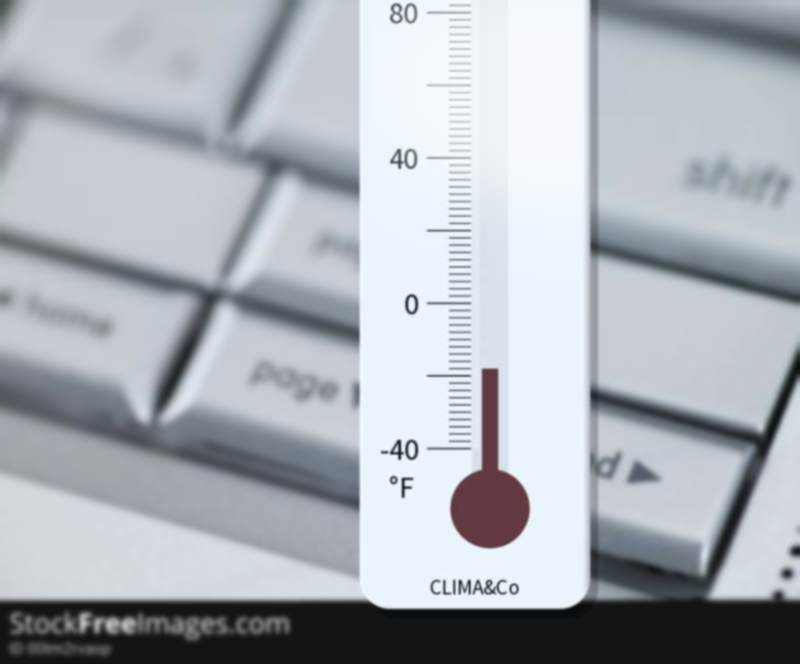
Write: **-18** °F
